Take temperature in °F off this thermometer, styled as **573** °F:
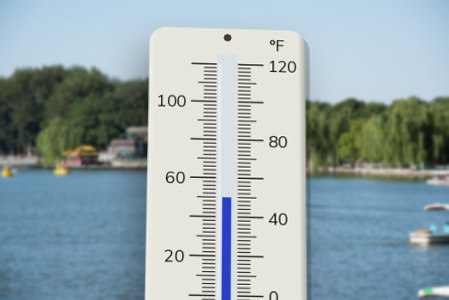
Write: **50** °F
